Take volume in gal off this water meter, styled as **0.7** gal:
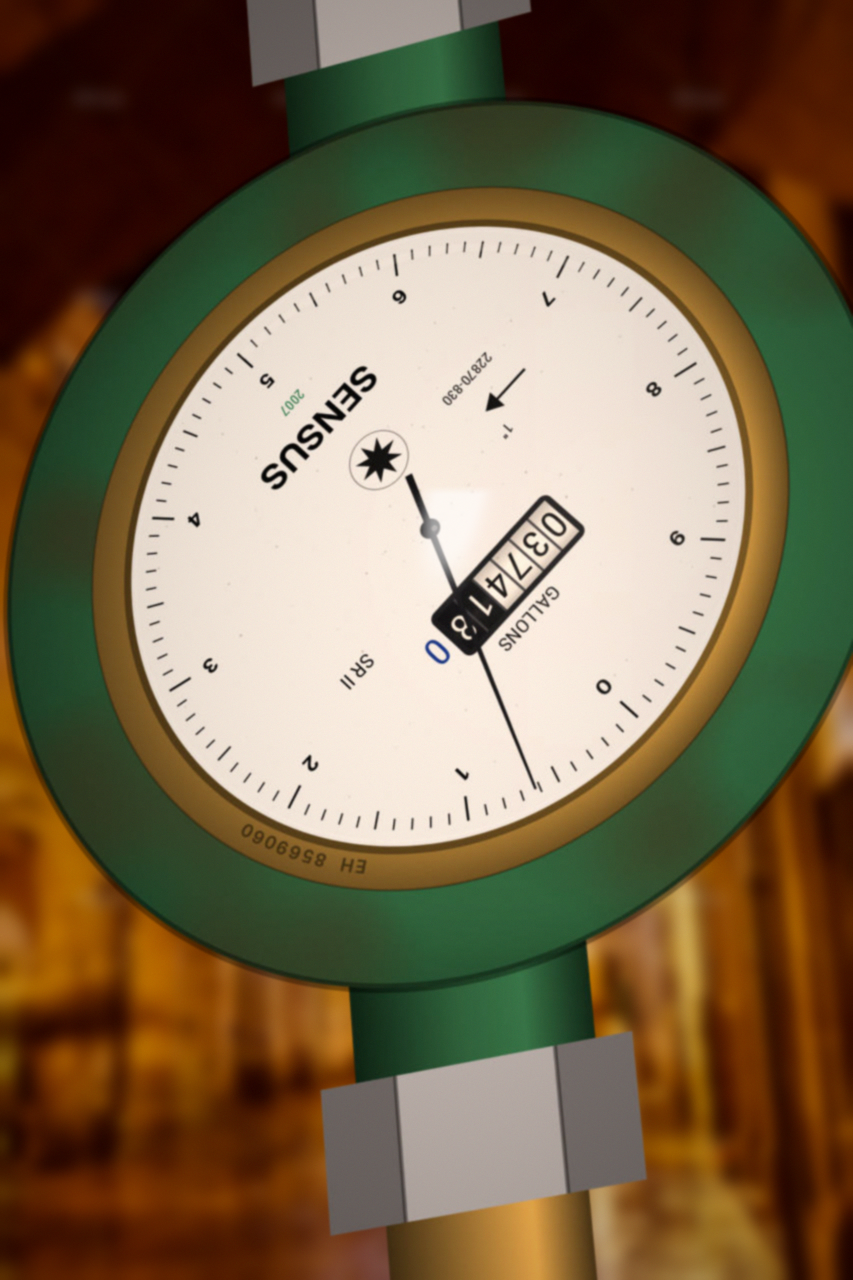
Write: **374180.6** gal
